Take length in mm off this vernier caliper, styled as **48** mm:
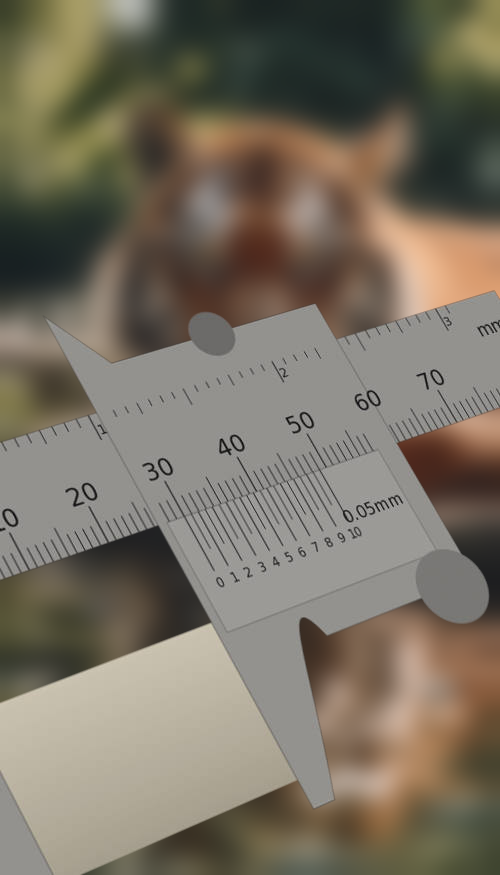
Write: **30.0** mm
